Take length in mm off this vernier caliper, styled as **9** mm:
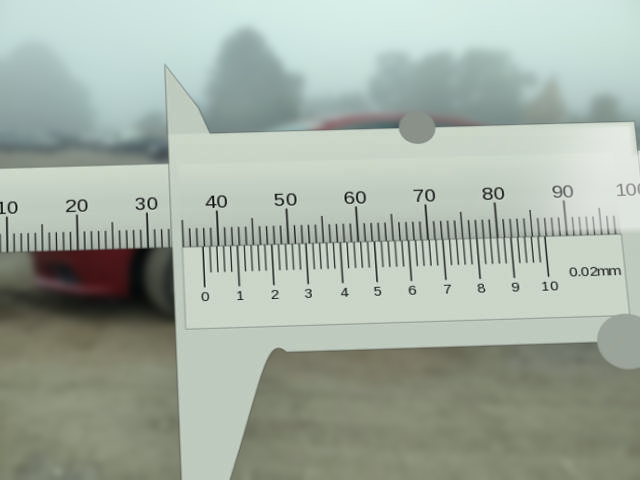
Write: **37.8** mm
